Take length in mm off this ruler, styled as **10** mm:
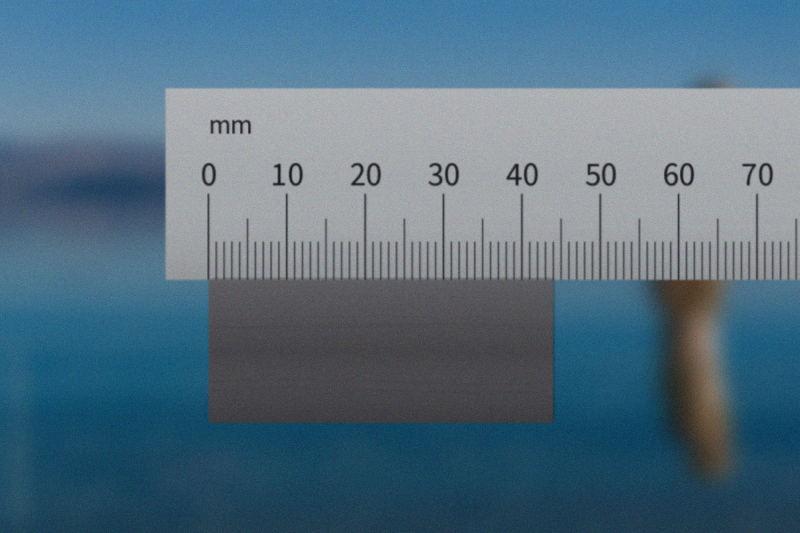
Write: **44** mm
